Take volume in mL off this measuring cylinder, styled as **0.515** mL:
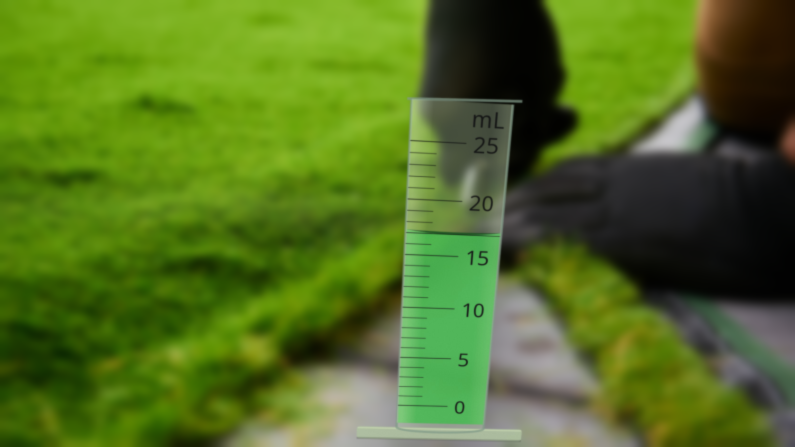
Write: **17** mL
